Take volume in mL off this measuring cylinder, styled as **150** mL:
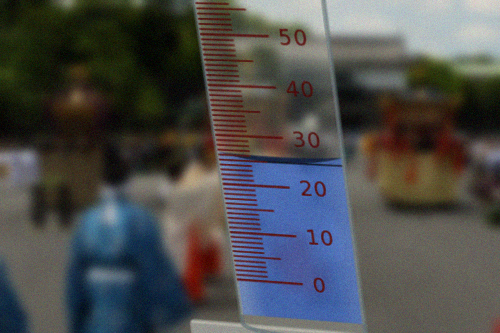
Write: **25** mL
